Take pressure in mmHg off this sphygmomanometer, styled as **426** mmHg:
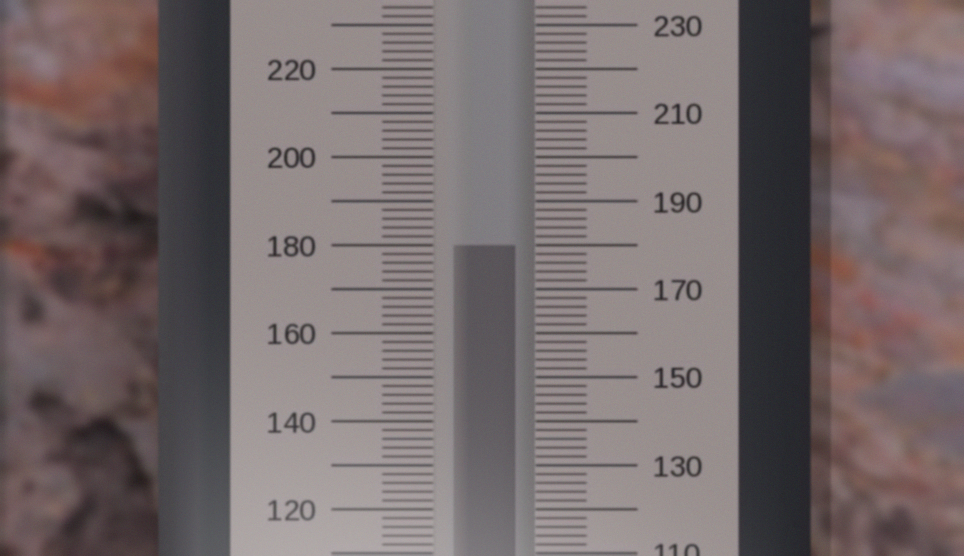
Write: **180** mmHg
